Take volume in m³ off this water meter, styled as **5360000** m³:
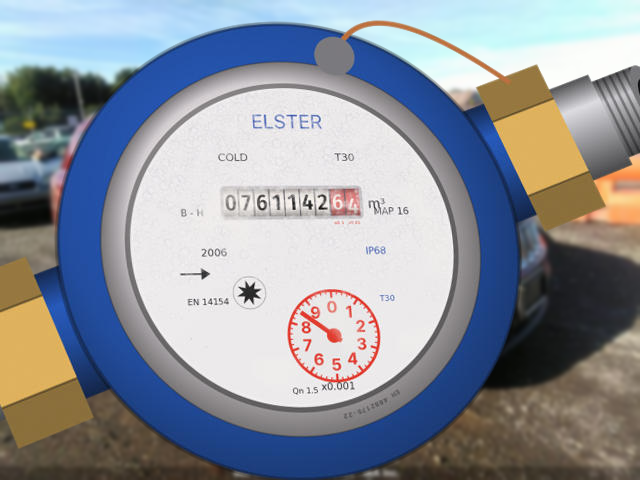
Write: **761142.638** m³
